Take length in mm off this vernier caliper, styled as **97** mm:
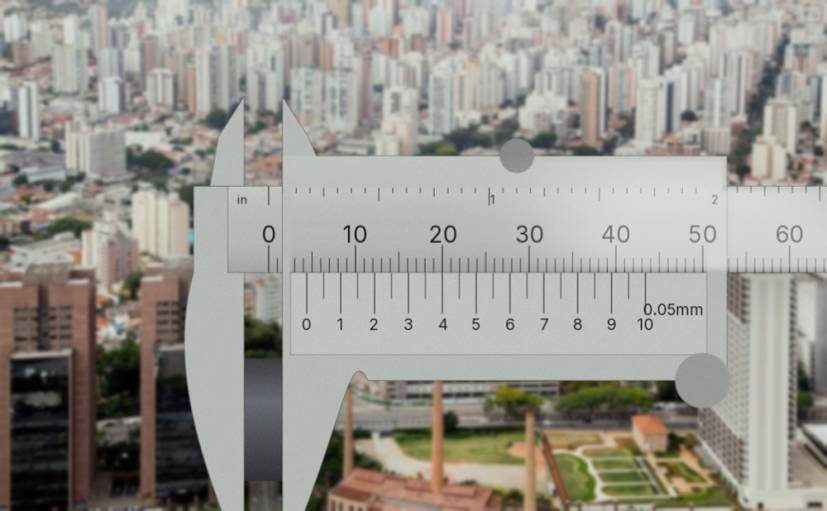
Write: **4.4** mm
